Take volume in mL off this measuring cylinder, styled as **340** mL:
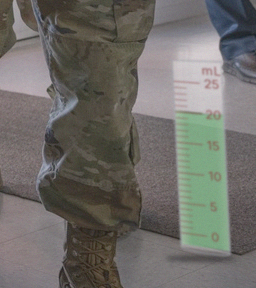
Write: **20** mL
